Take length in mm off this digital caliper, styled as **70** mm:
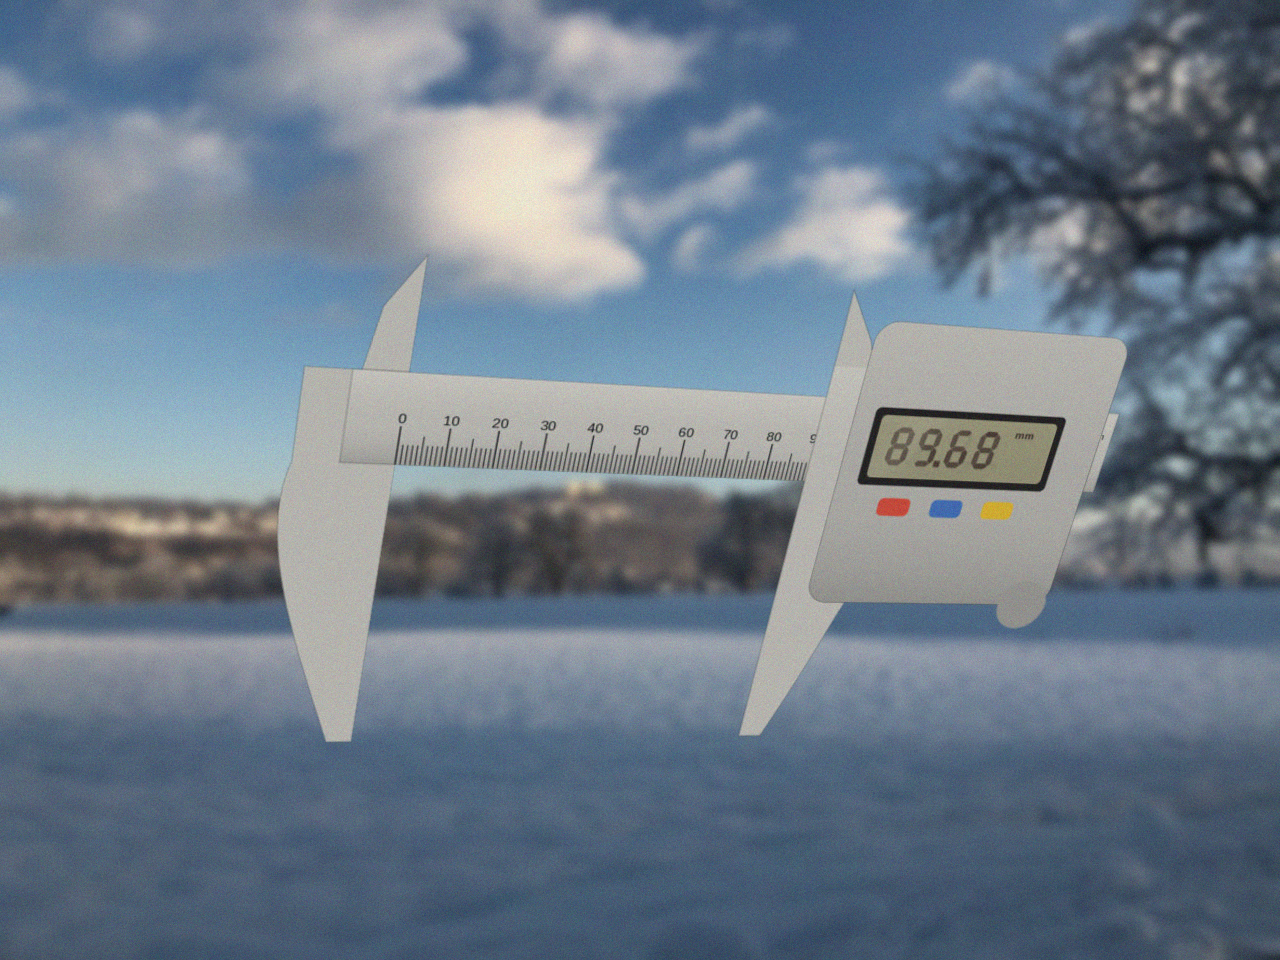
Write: **89.68** mm
